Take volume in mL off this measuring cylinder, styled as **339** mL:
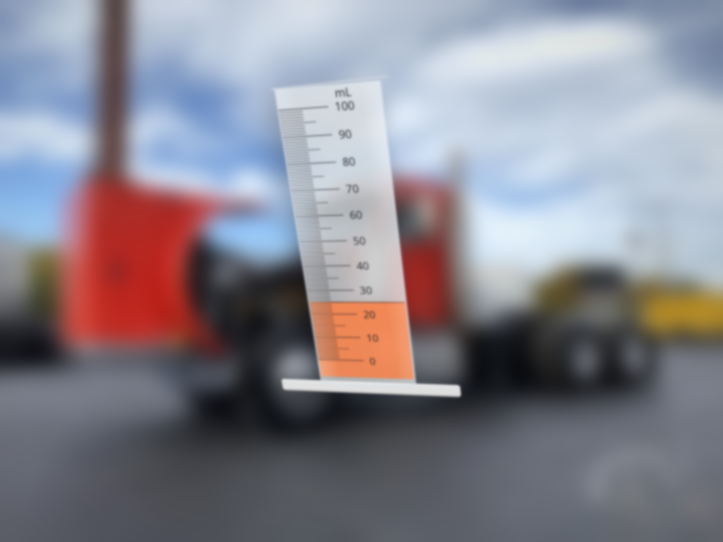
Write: **25** mL
